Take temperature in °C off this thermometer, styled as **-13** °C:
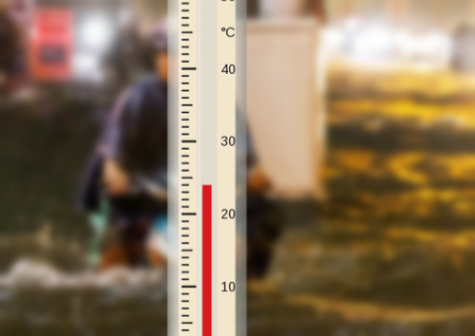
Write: **24** °C
